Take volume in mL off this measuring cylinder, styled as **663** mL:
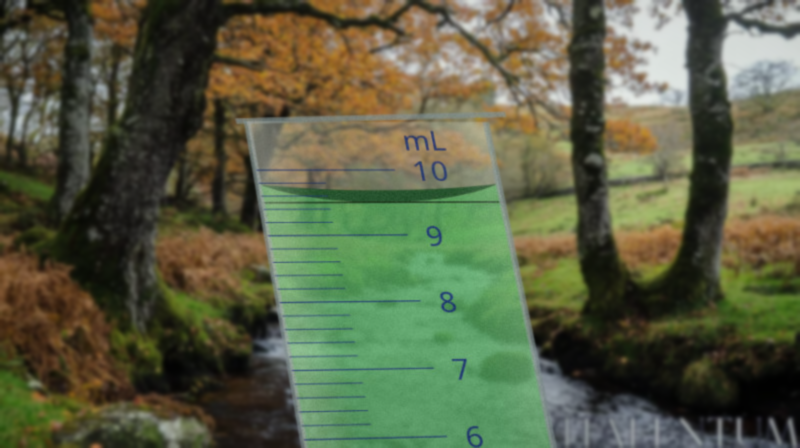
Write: **9.5** mL
